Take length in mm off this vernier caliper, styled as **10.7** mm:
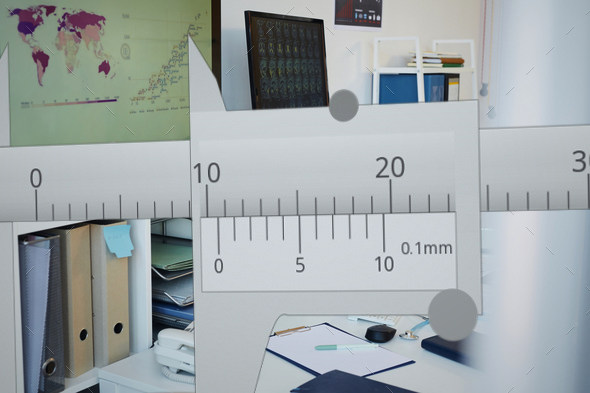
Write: **10.6** mm
